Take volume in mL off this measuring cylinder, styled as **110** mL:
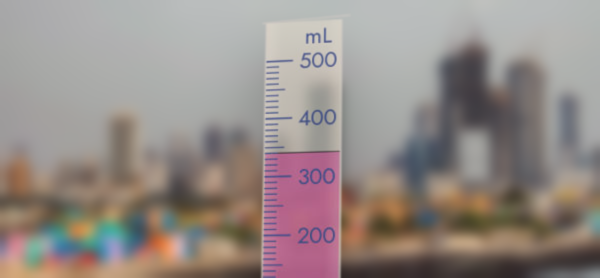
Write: **340** mL
